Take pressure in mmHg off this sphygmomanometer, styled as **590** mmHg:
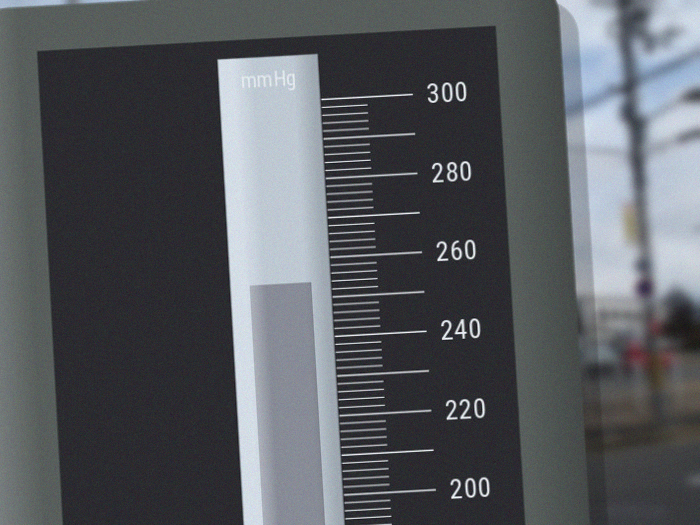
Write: **254** mmHg
